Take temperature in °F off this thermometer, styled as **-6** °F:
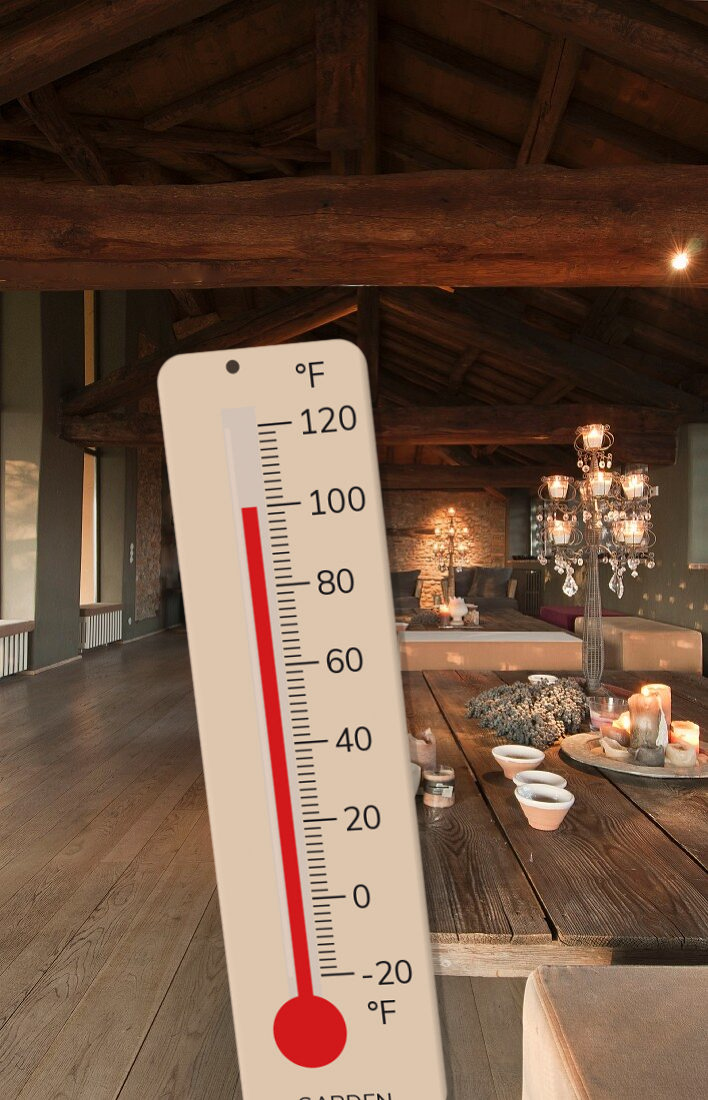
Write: **100** °F
